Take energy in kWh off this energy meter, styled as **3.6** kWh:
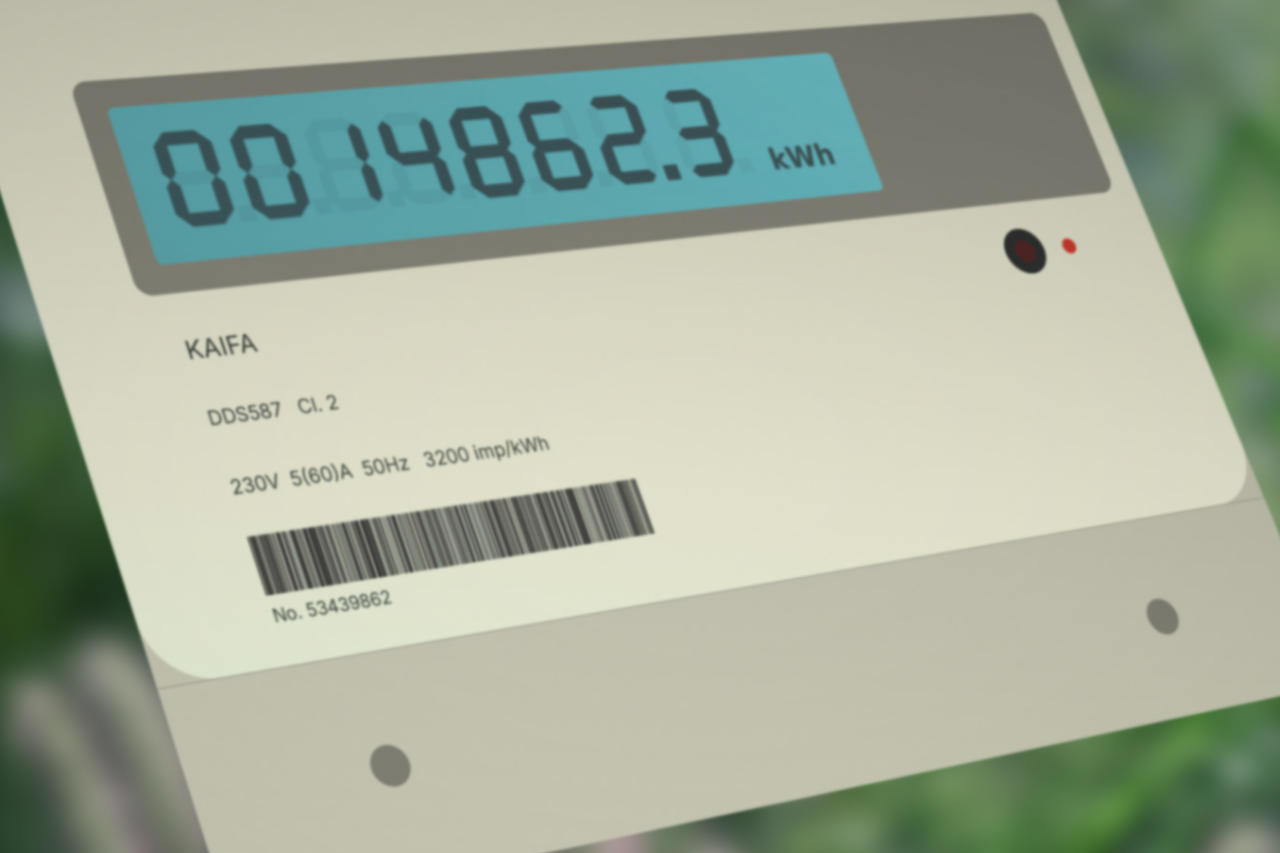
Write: **14862.3** kWh
